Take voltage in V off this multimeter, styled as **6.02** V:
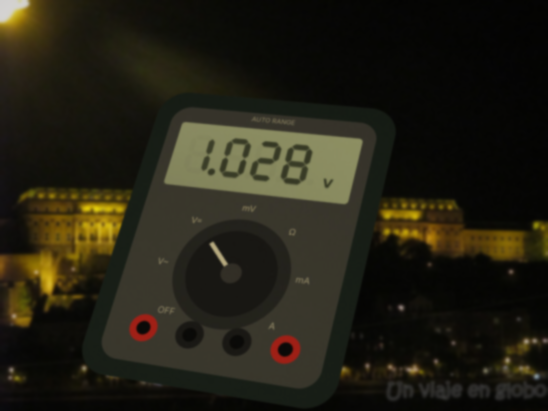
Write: **1.028** V
